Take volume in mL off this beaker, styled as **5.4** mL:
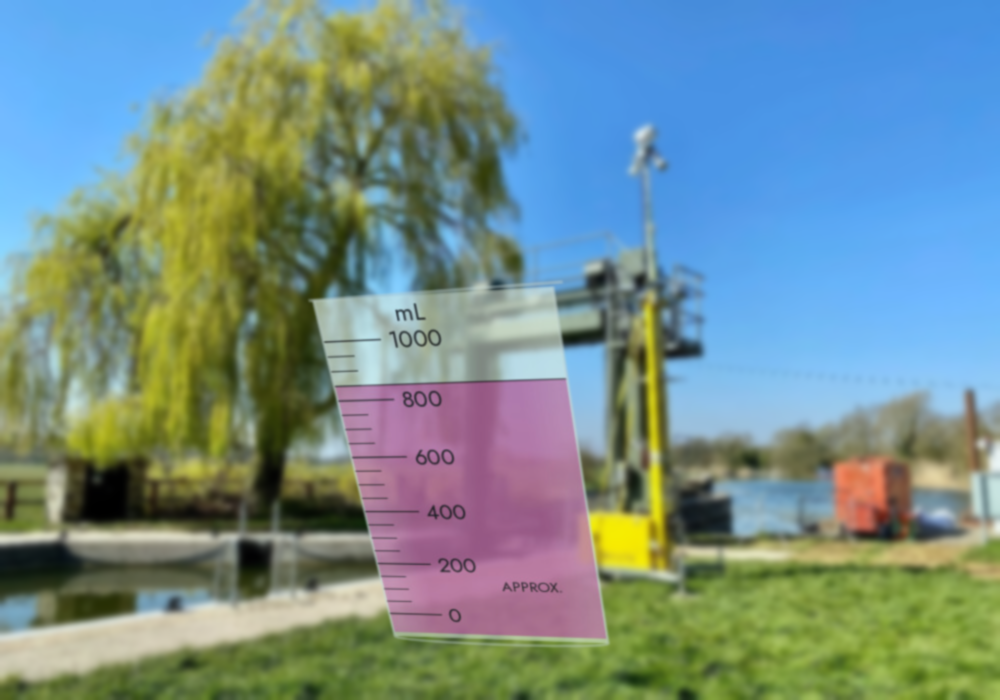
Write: **850** mL
